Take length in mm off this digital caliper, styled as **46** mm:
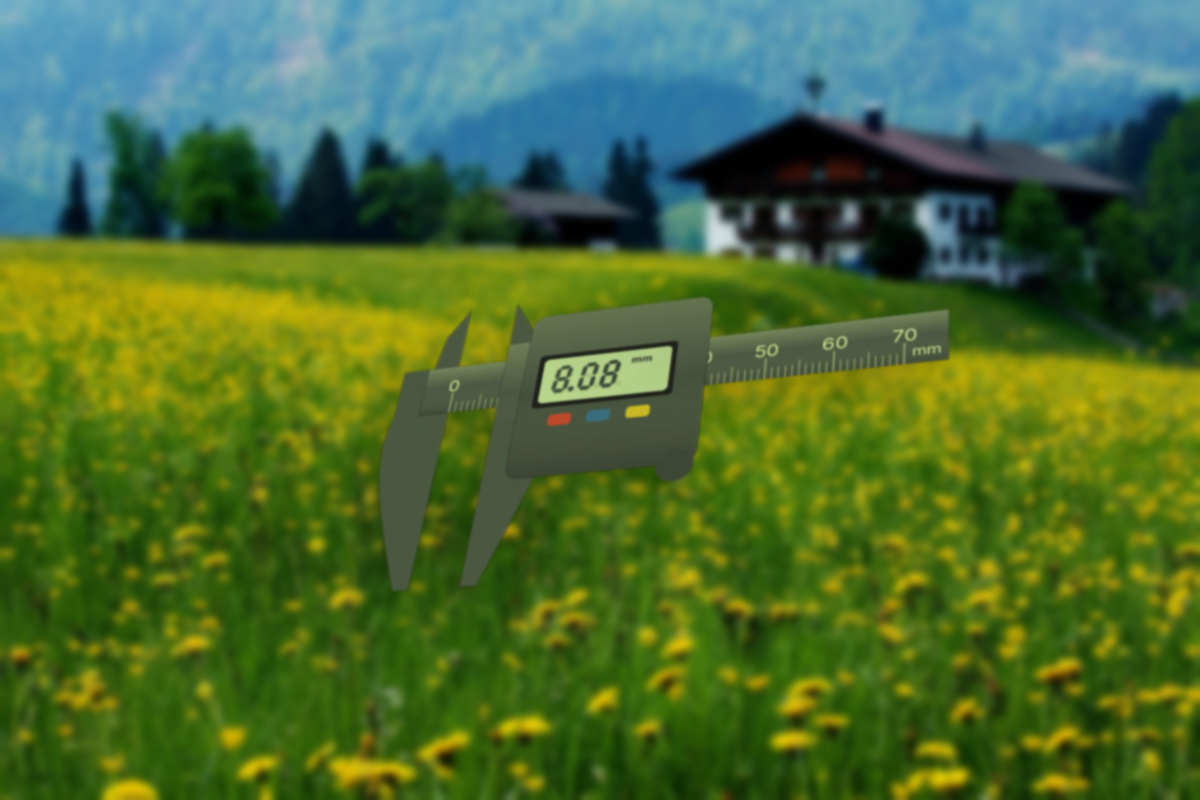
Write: **8.08** mm
